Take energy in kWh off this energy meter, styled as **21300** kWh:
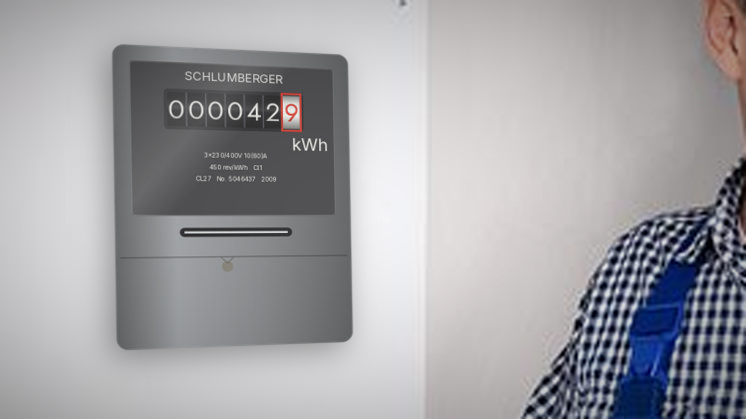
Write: **42.9** kWh
